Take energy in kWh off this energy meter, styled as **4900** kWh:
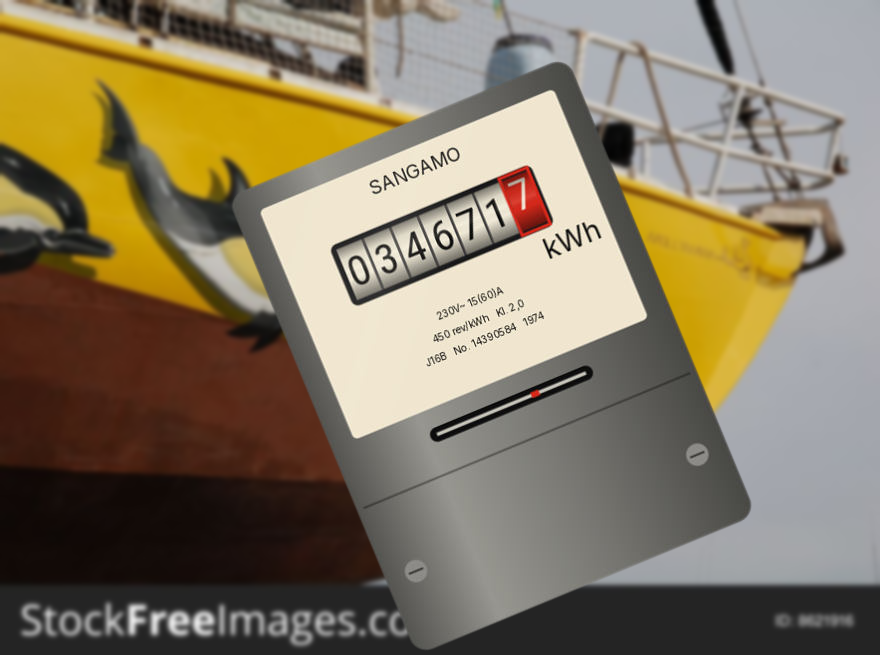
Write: **34671.7** kWh
